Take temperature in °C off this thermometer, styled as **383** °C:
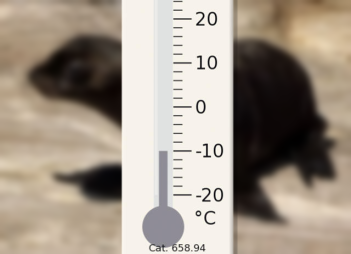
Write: **-10** °C
